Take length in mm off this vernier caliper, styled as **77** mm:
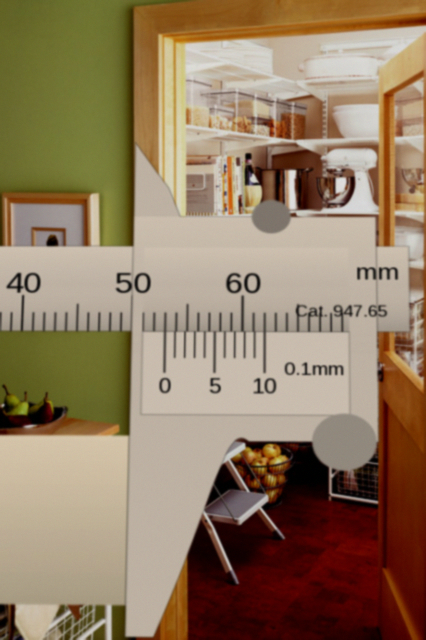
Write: **53.0** mm
